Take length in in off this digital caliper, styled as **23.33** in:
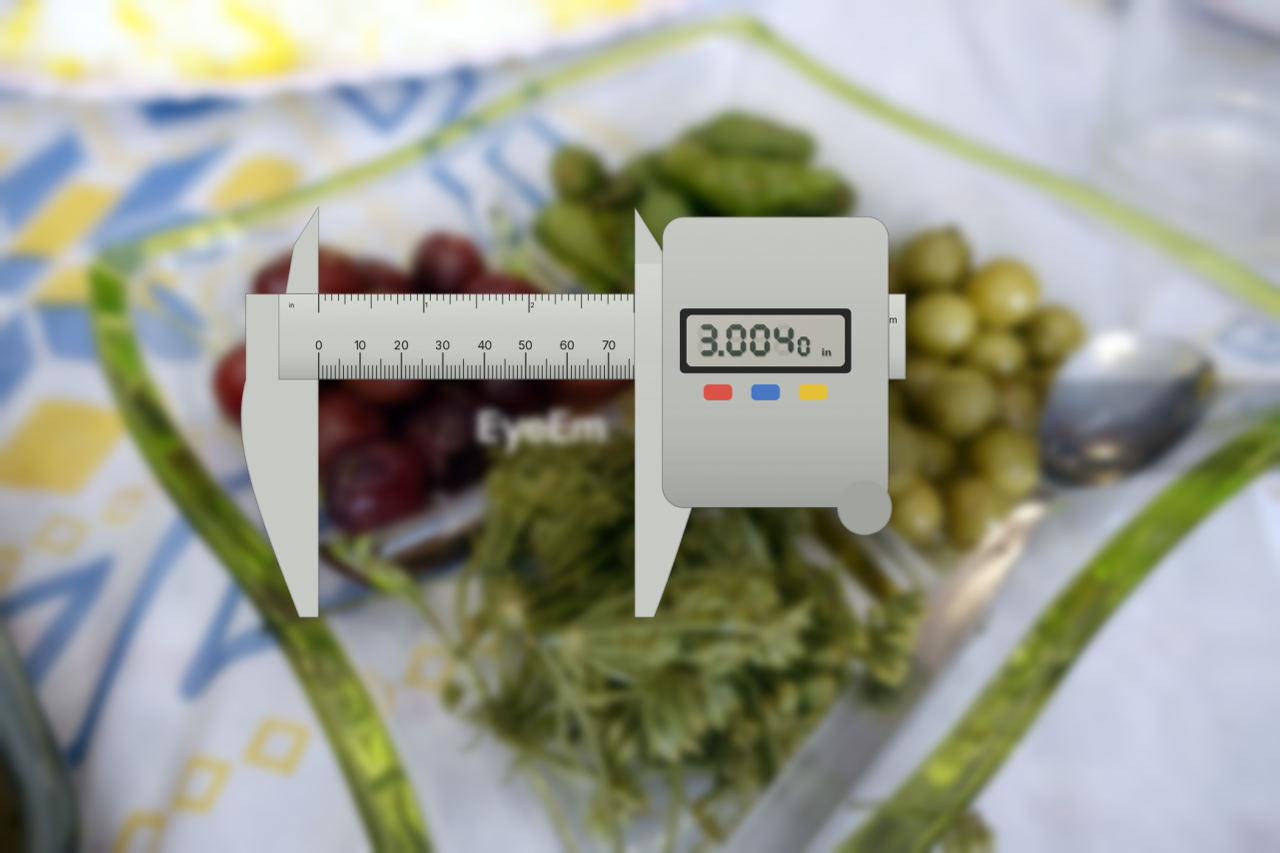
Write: **3.0040** in
